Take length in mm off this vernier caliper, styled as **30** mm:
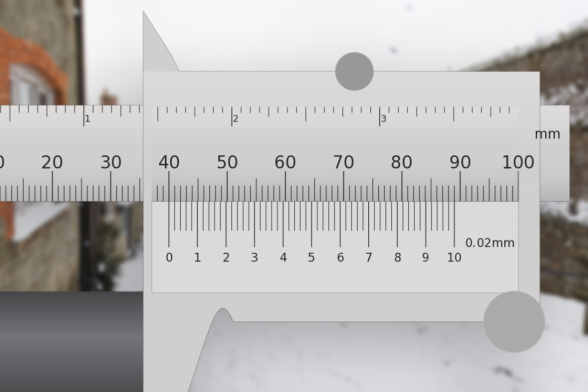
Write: **40.0** mm
